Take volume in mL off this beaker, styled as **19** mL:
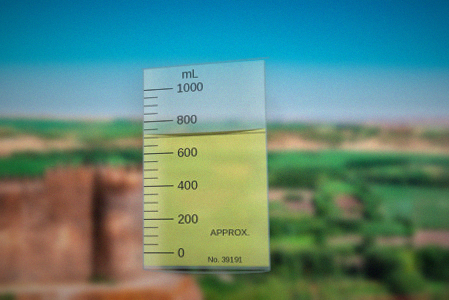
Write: **700** mL
